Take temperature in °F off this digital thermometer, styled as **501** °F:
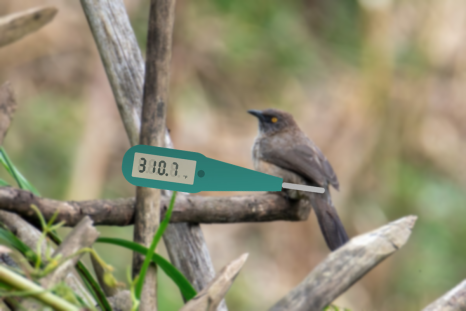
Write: **310.7** °F
